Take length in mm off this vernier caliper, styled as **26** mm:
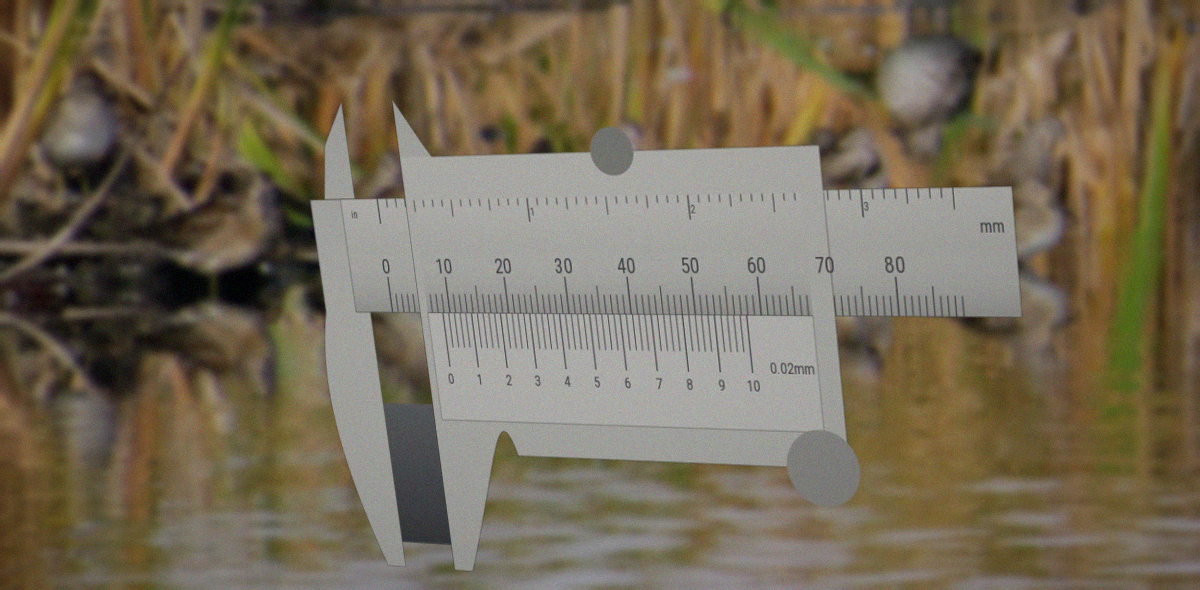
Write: **8.8** mm
